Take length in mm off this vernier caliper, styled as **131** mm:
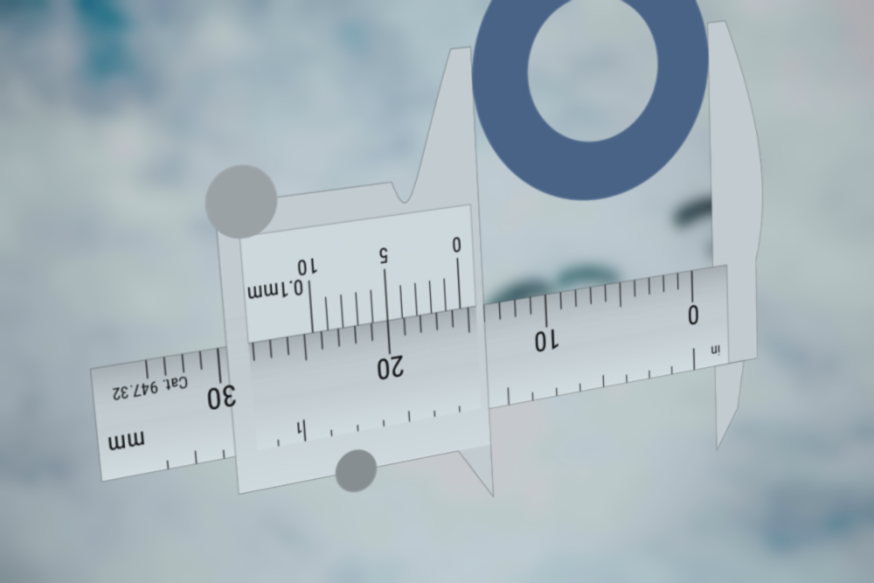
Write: **15.5** mm
